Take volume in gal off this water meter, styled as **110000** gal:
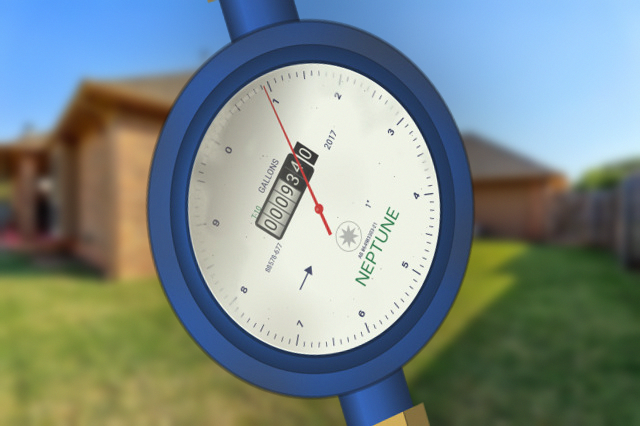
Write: **9340.9** gal
